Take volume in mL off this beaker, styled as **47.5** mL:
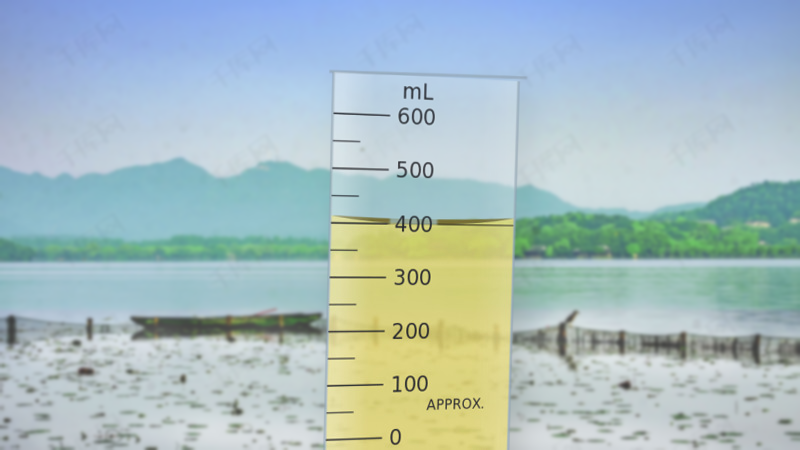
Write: **400** mL
